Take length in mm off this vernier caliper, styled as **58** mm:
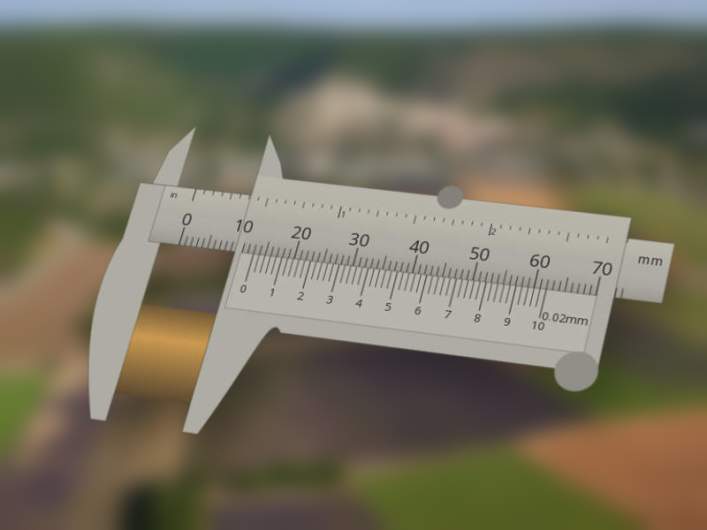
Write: **13.0** mm
